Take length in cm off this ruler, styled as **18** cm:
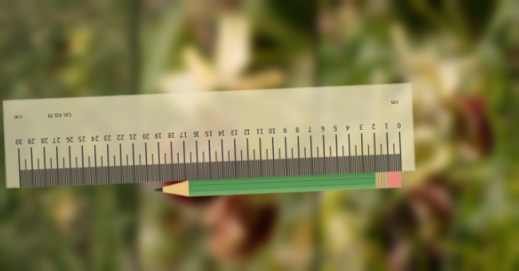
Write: **19.5** cm
